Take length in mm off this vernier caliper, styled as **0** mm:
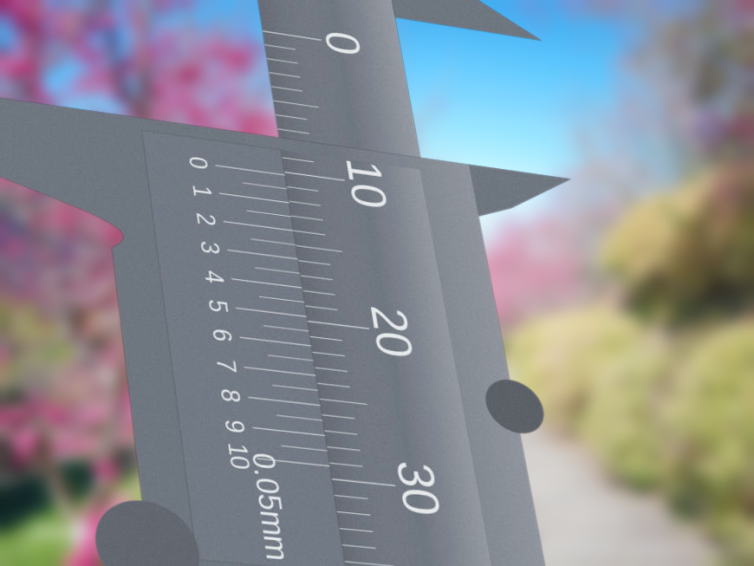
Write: **10.2** mm
